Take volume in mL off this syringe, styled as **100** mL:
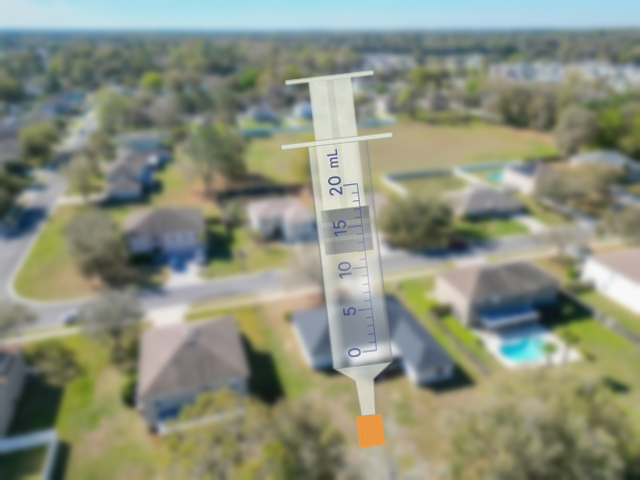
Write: **12** mL
